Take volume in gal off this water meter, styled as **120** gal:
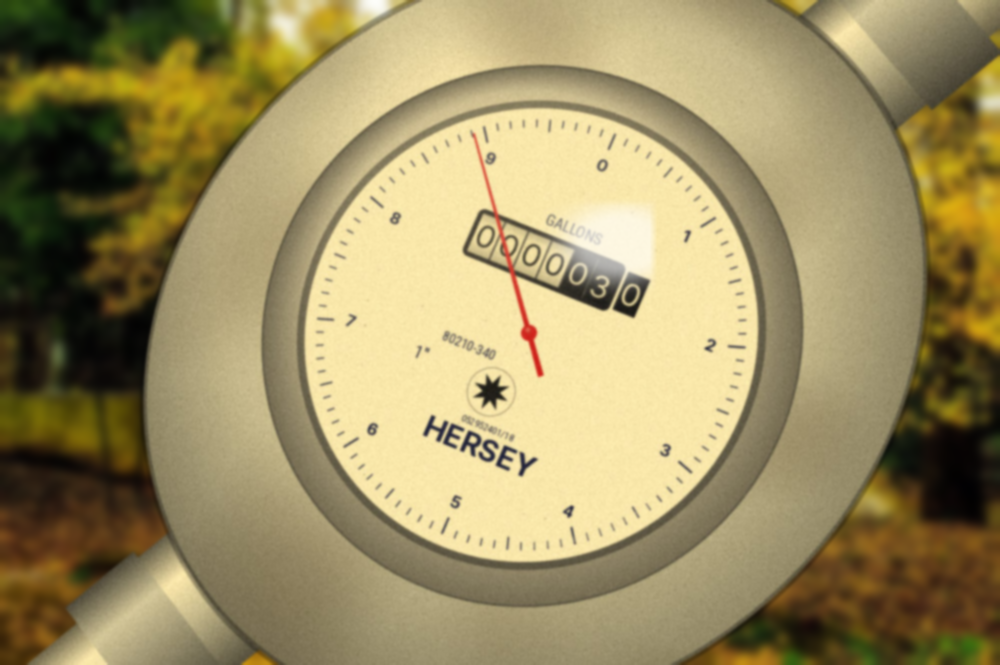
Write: **28.9** gal
